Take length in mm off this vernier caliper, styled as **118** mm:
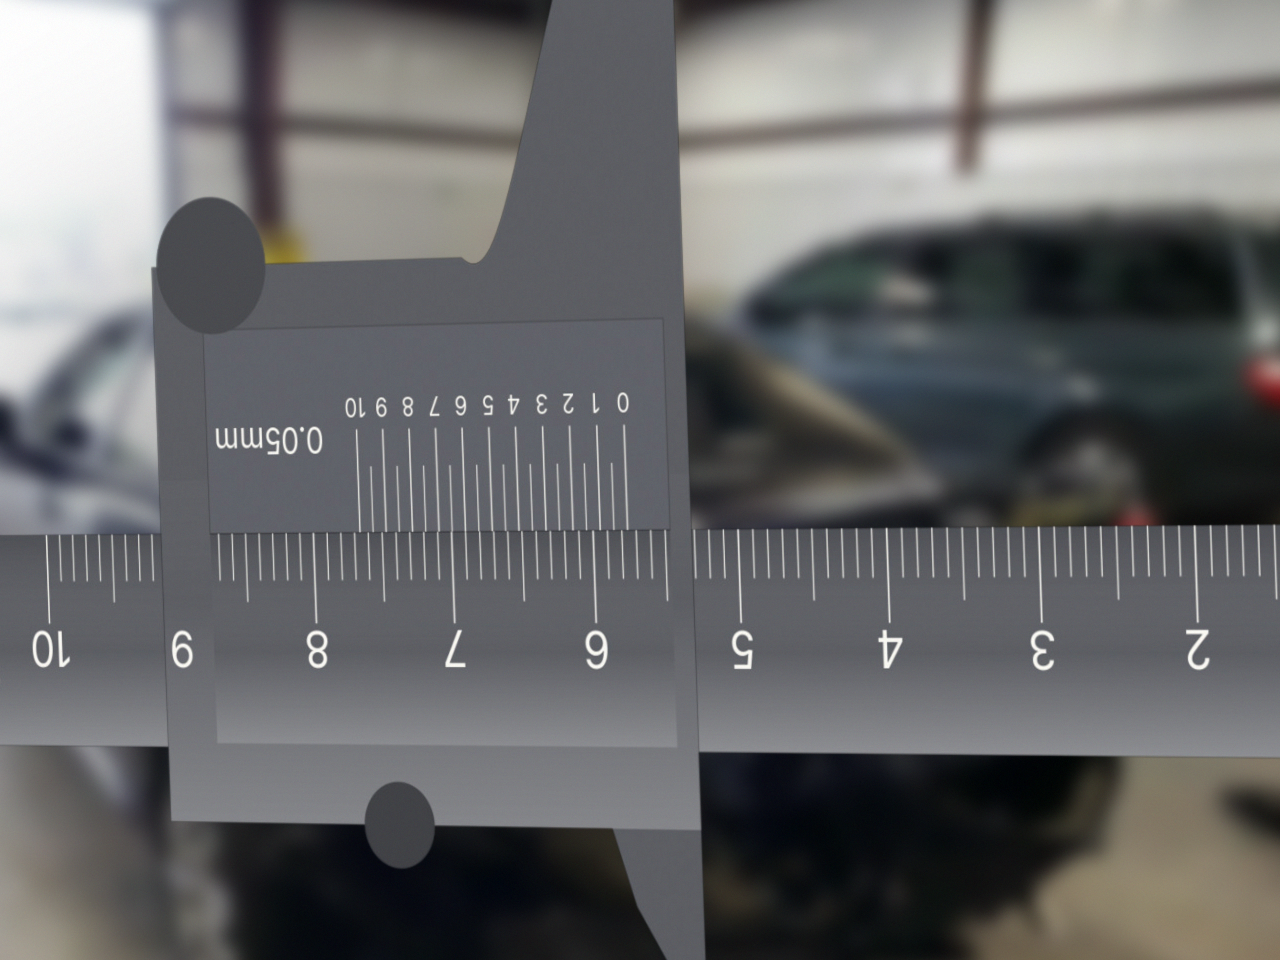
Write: **57.6** mm
